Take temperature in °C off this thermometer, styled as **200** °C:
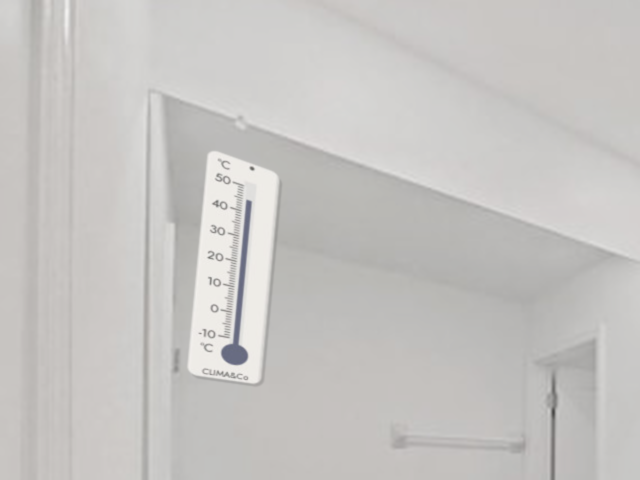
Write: **45** °C
